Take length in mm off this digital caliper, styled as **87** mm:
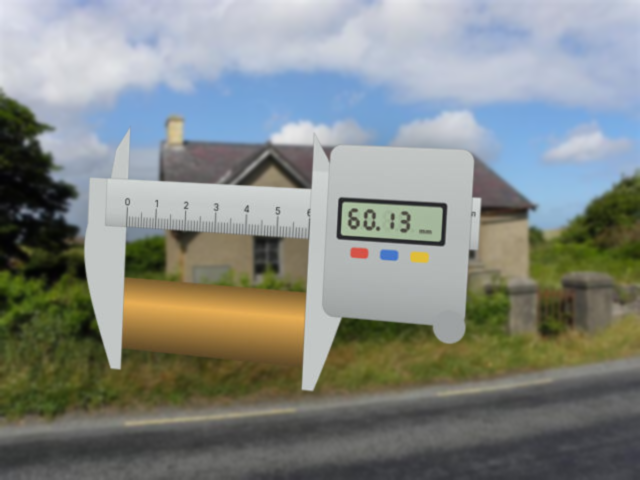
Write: **60.13** mm
